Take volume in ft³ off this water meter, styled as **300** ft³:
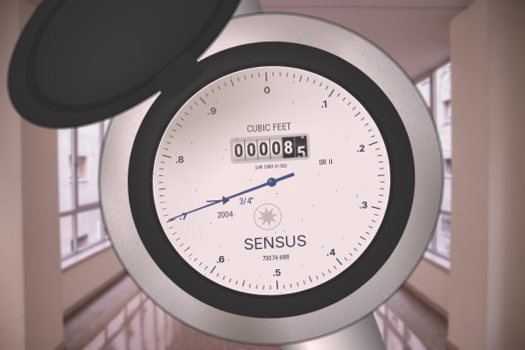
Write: **84.70** ft³
